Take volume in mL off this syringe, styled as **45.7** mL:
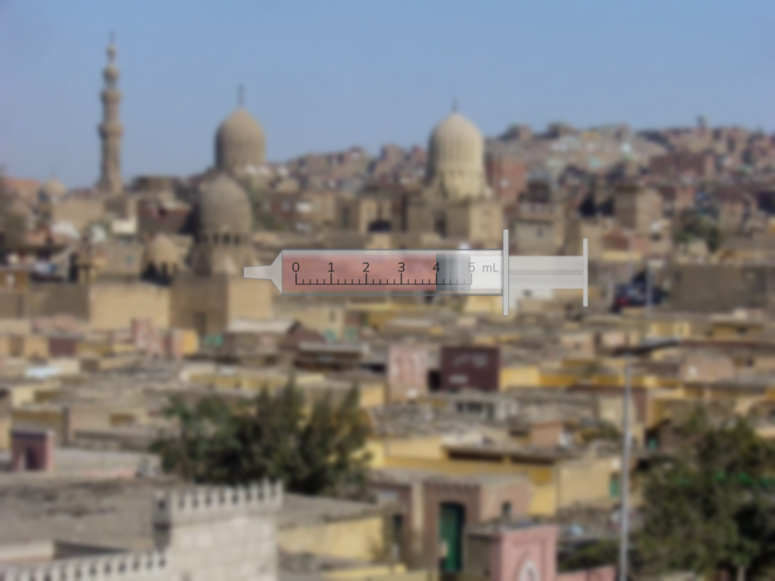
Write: **4** mL
